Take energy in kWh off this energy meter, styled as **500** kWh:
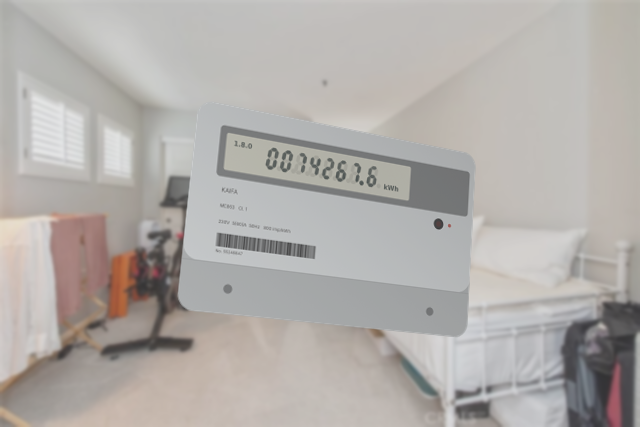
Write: **74267.6** kWh
